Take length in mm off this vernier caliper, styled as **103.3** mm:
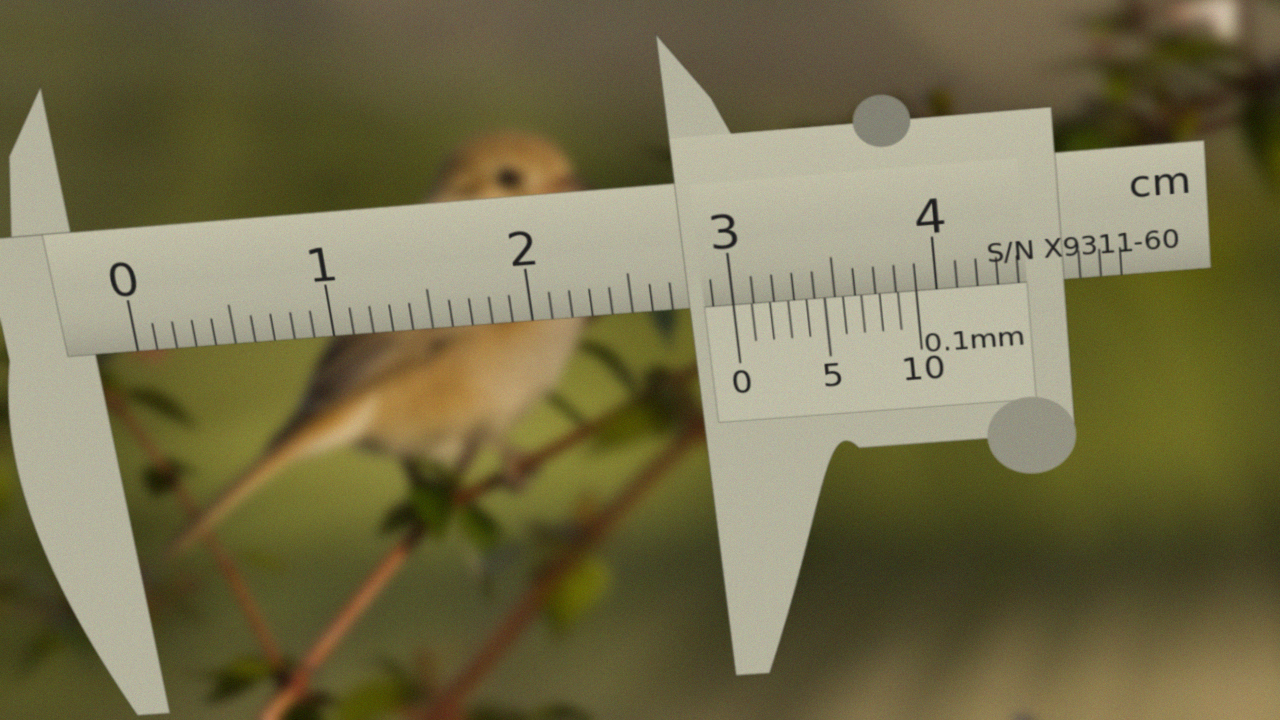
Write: **30.0** mm
